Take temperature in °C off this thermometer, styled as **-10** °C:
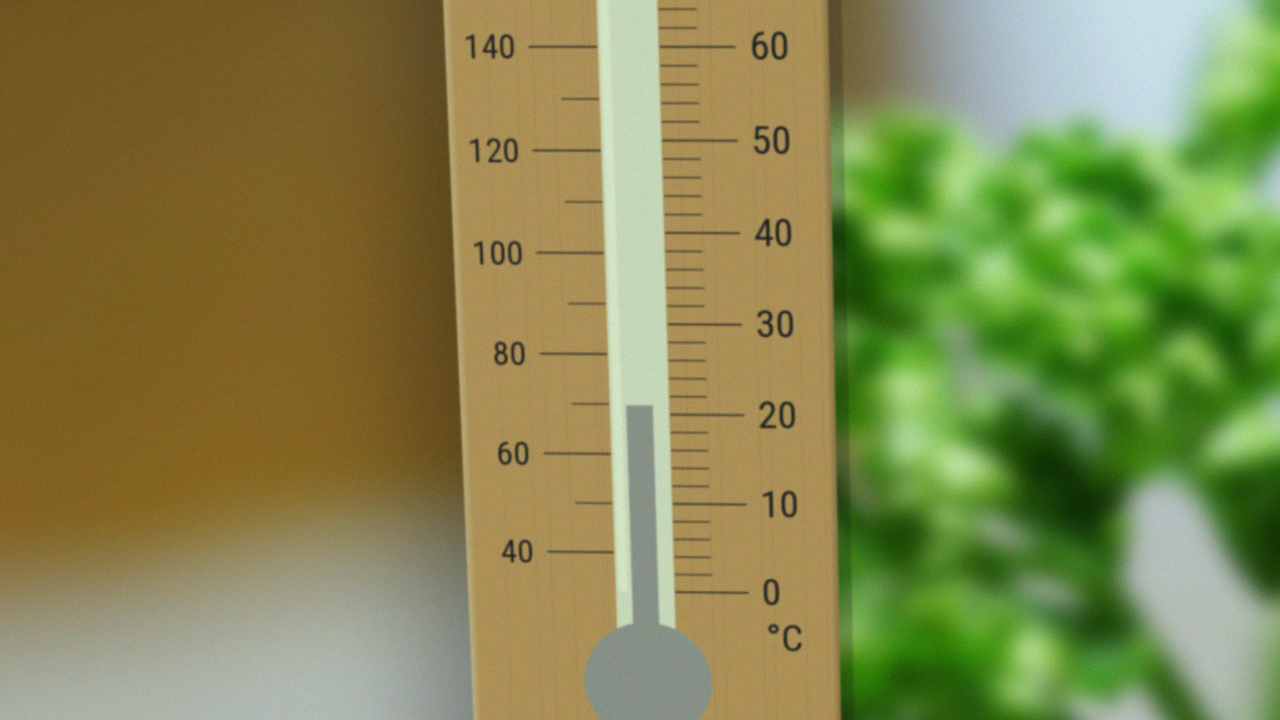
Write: **21** °C
